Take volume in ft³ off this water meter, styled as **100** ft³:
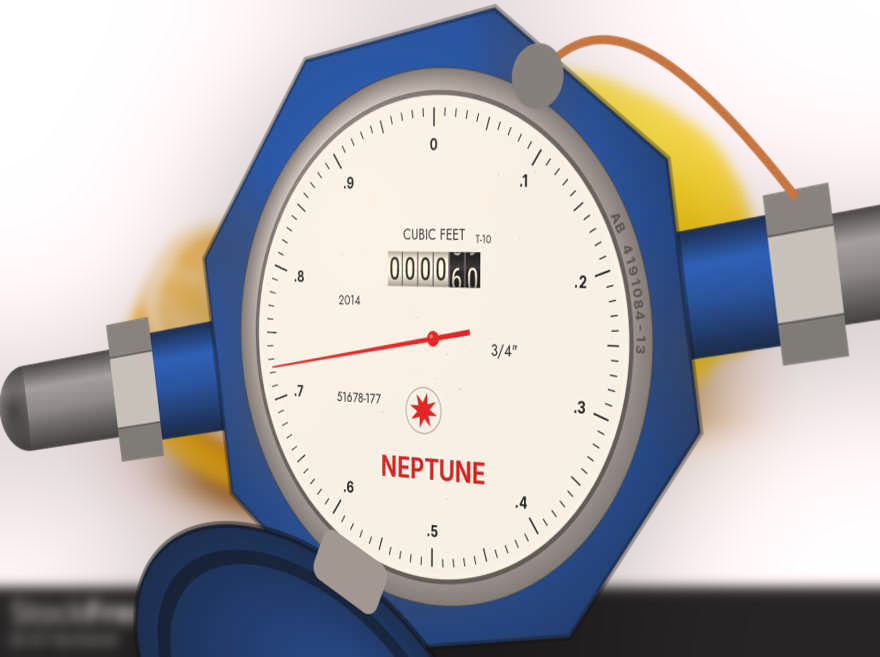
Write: **59.72** ft³
